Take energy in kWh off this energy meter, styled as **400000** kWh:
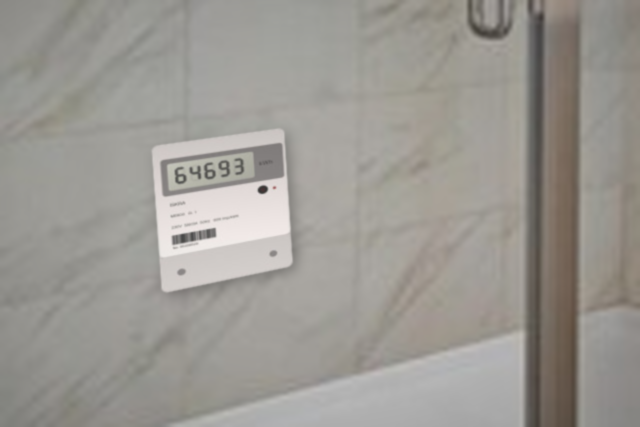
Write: **64693** kWh
